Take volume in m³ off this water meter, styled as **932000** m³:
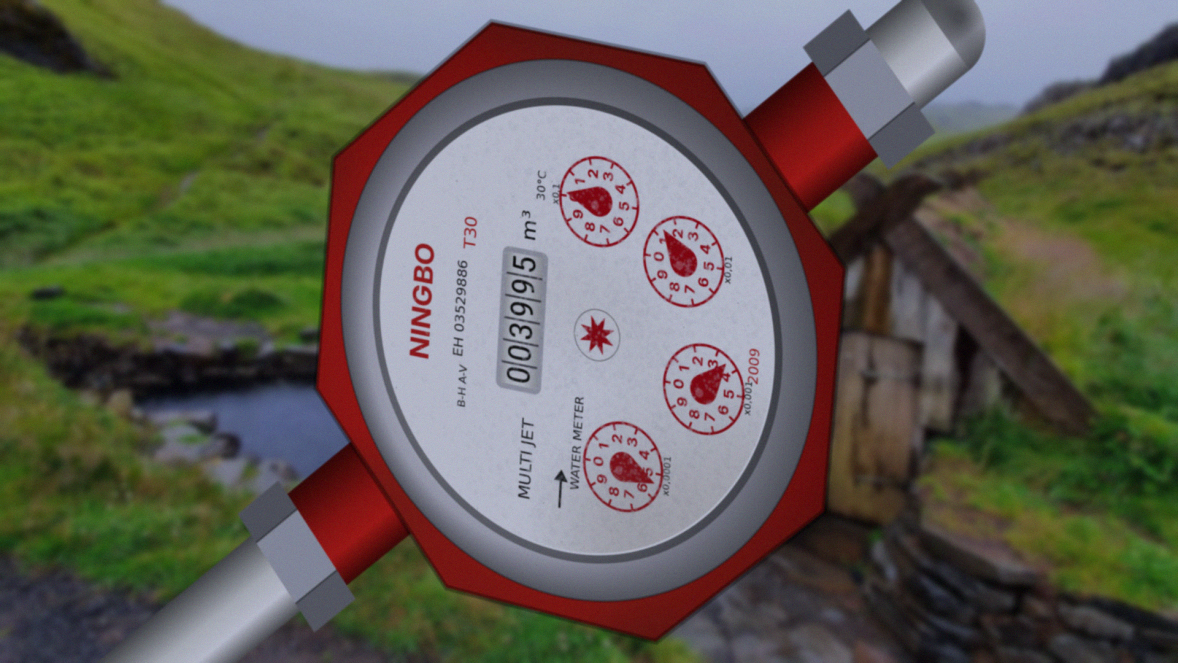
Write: **3995.0135** m³
